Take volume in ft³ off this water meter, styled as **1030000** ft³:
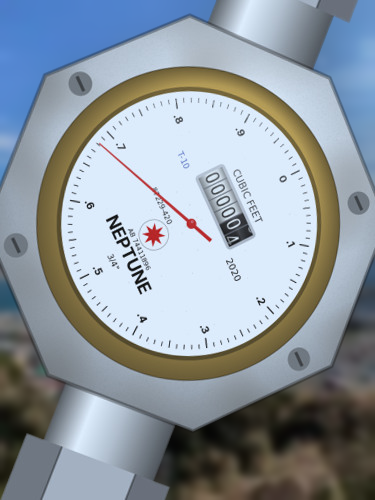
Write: **3.68** ft³
